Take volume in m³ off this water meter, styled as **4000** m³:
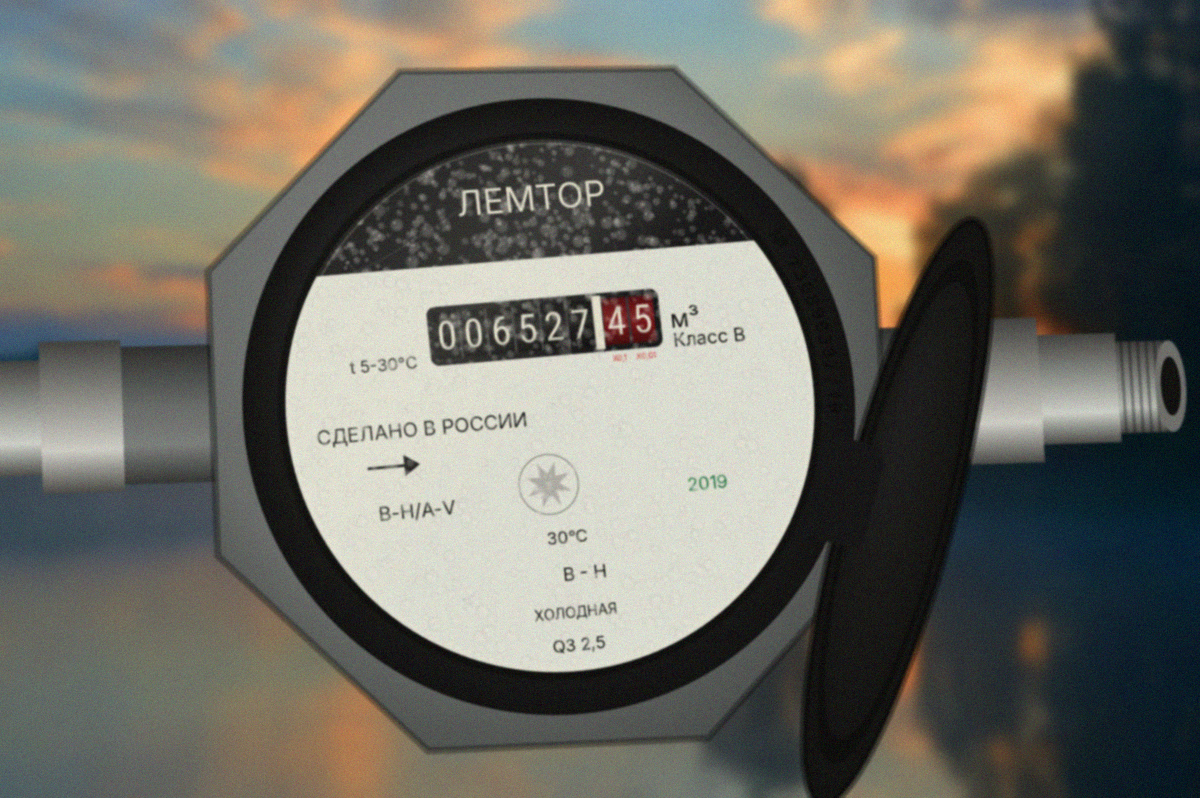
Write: **6527.45** m³
